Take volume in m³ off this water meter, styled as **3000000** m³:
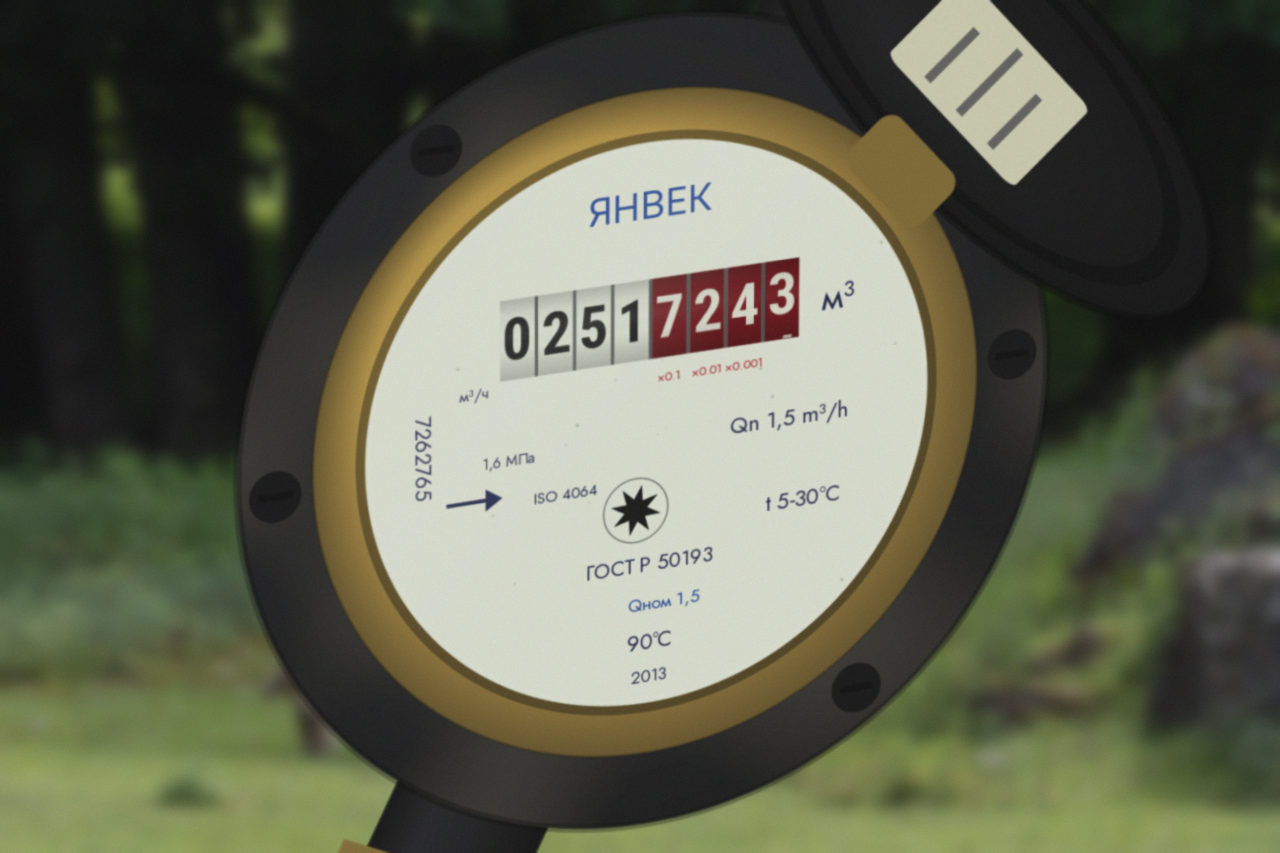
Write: **251.7243** m³
